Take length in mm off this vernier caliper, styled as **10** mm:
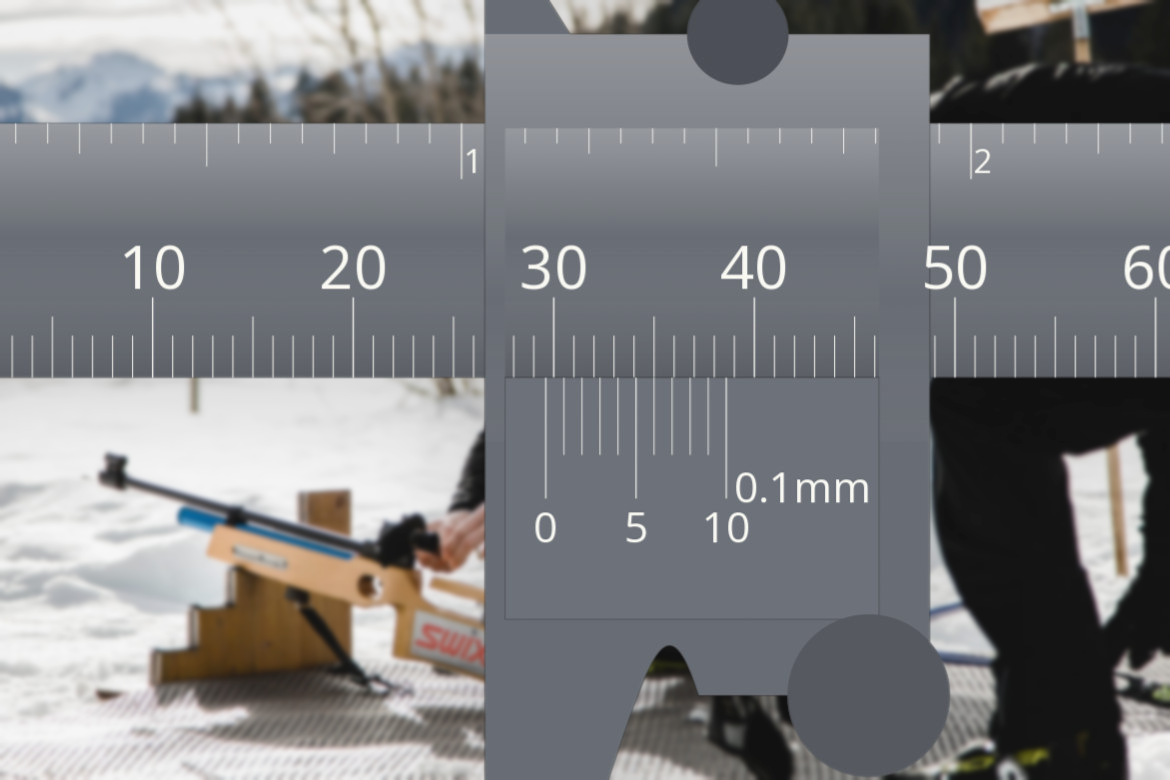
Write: **29.6** mm
